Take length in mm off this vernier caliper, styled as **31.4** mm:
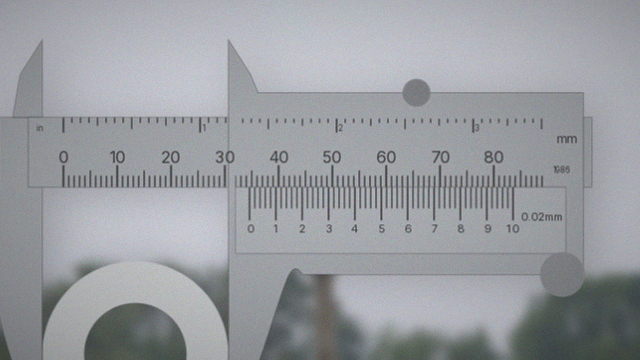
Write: **34.6** mm
